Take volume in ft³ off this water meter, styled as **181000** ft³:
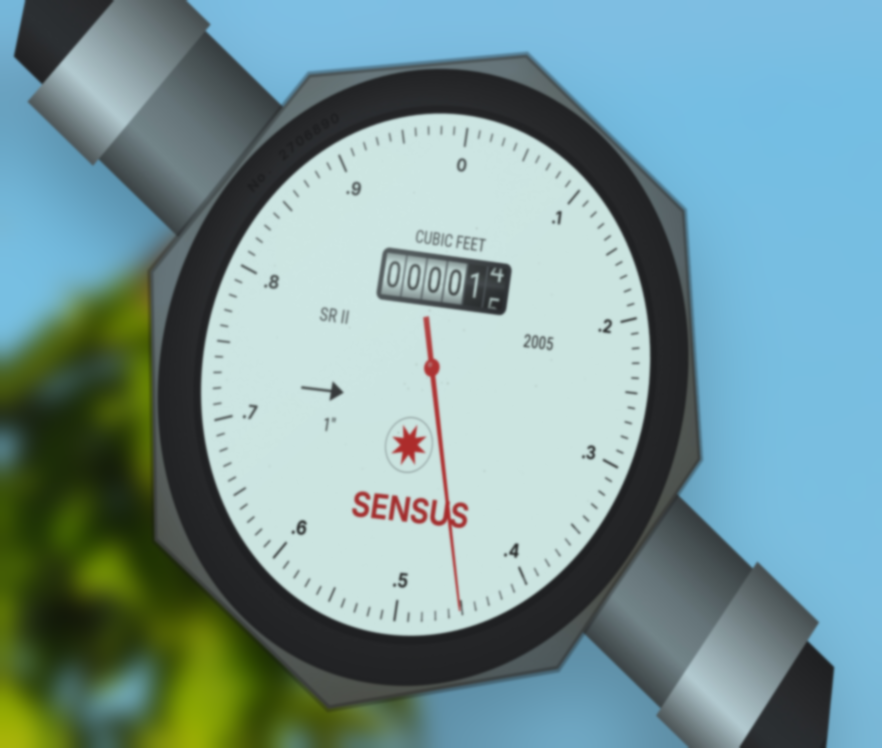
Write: **14.45** ft³
